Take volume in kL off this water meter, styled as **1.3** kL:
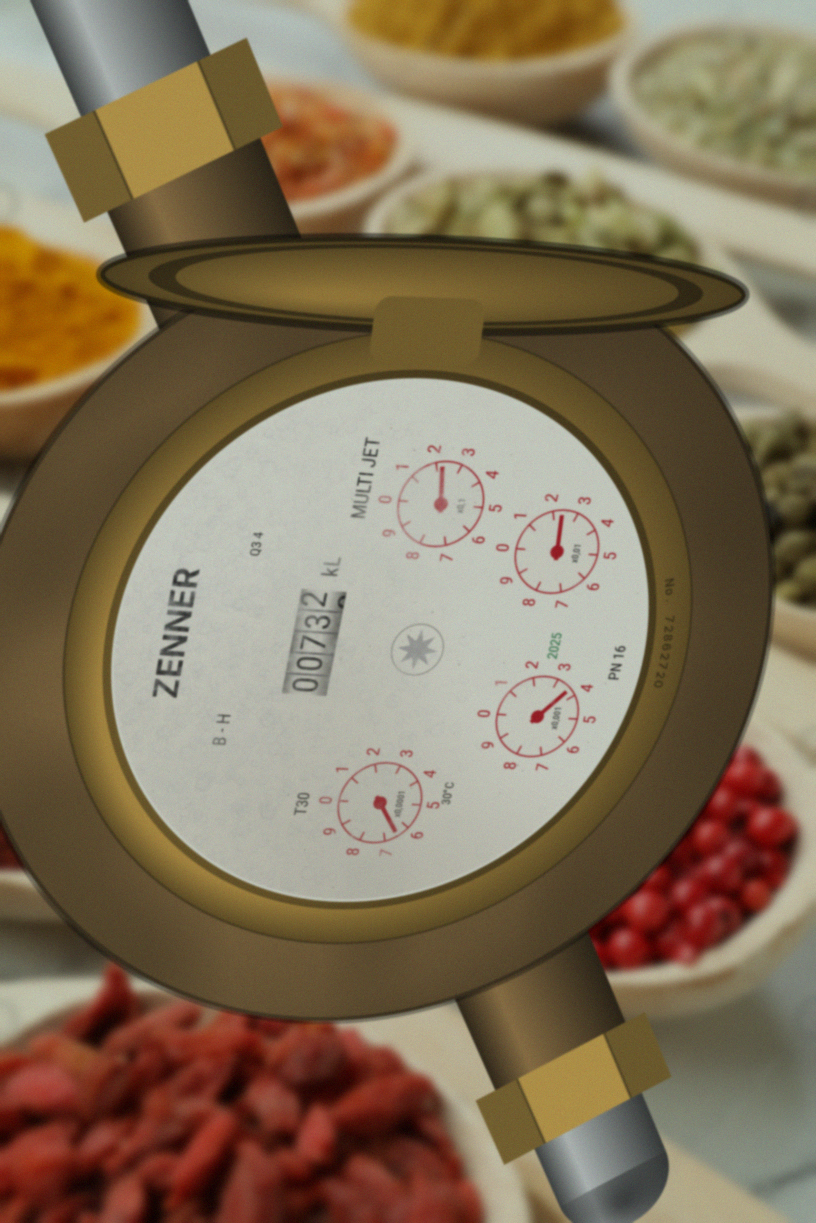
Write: **732.2236** kL
